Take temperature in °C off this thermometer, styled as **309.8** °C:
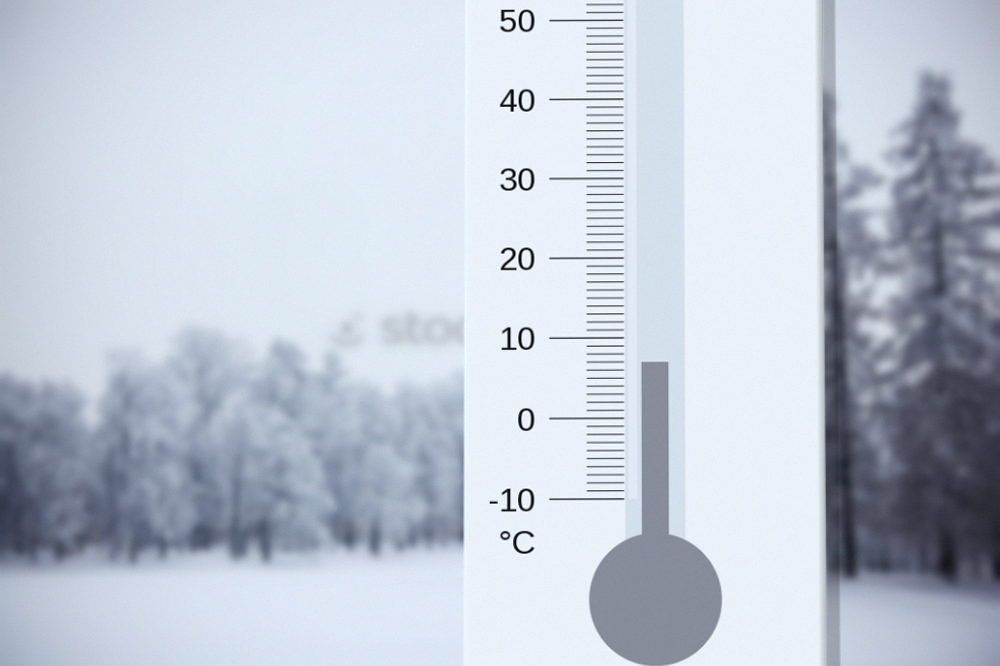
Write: **7** °C
